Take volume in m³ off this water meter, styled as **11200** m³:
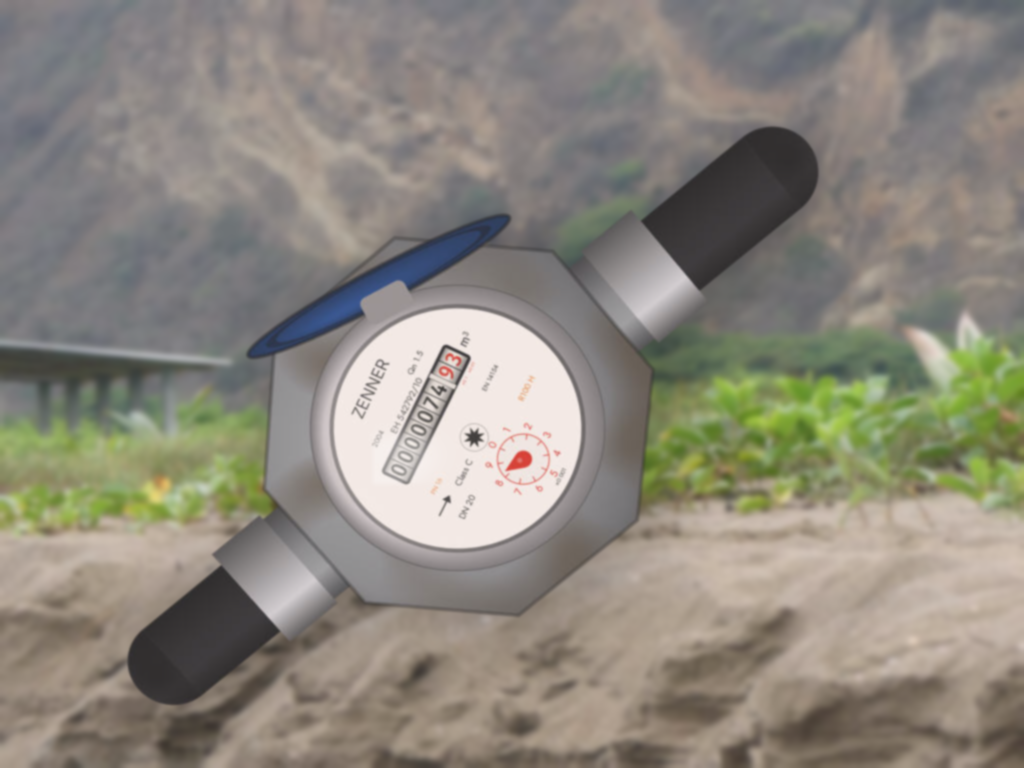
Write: **74.938** m³
